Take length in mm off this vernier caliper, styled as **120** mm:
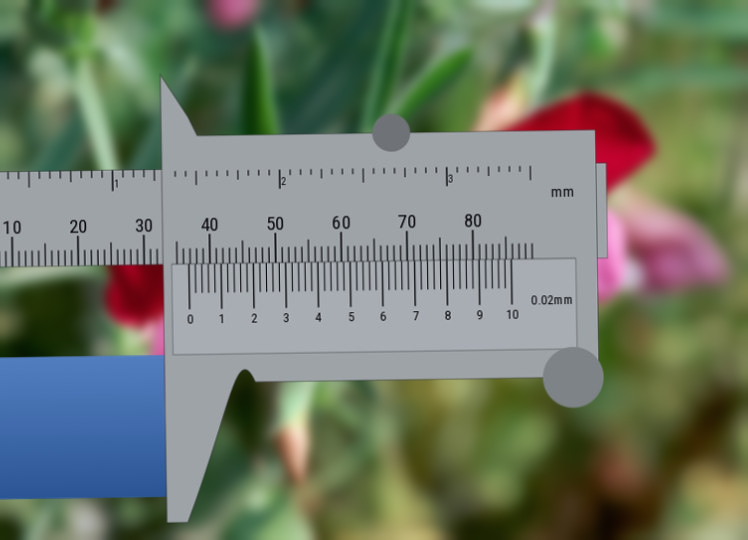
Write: **36.8** mm
